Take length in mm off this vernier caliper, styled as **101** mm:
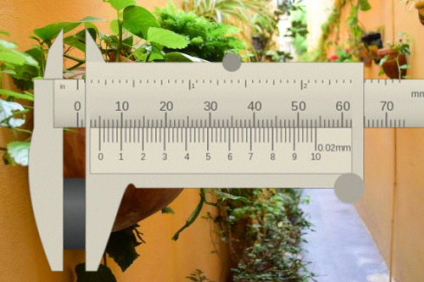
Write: **5.0** mm
